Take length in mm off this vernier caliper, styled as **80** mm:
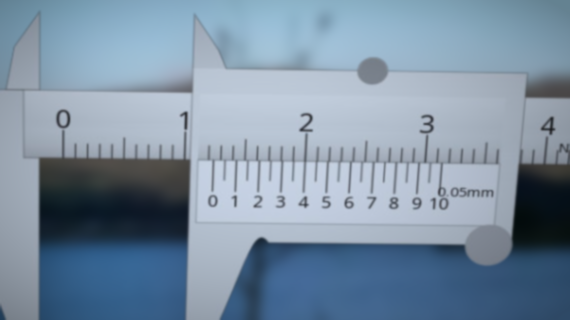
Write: **12.4** mm
